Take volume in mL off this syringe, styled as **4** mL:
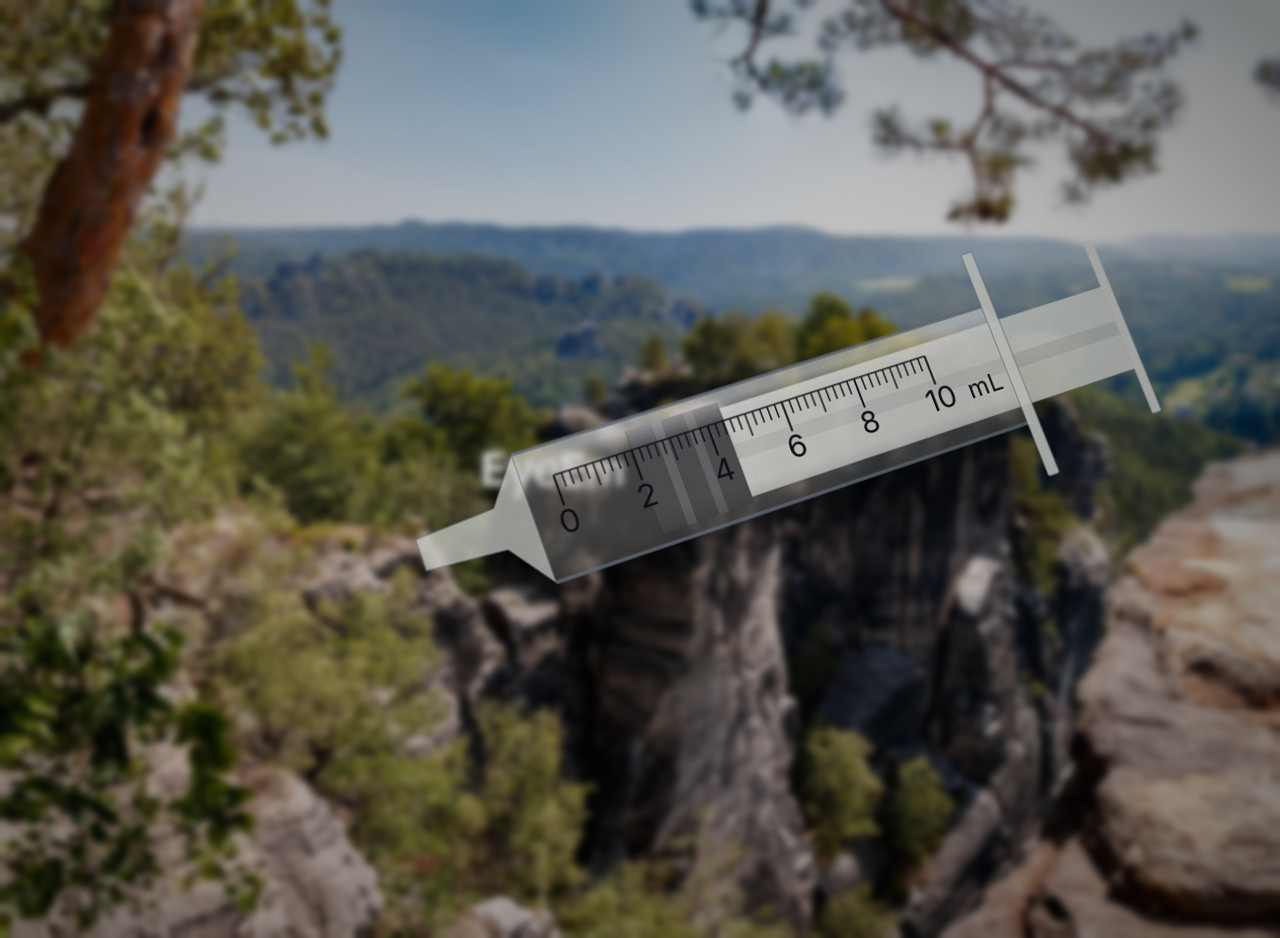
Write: **2** mL
